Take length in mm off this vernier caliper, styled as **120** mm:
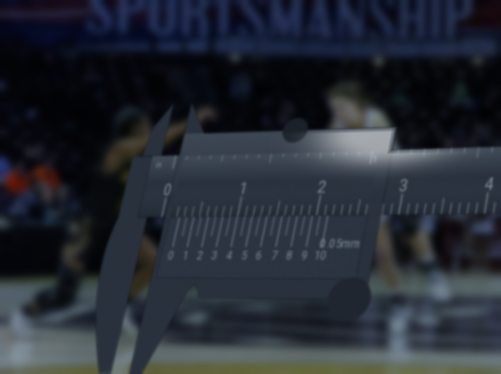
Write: **2.4** mm
